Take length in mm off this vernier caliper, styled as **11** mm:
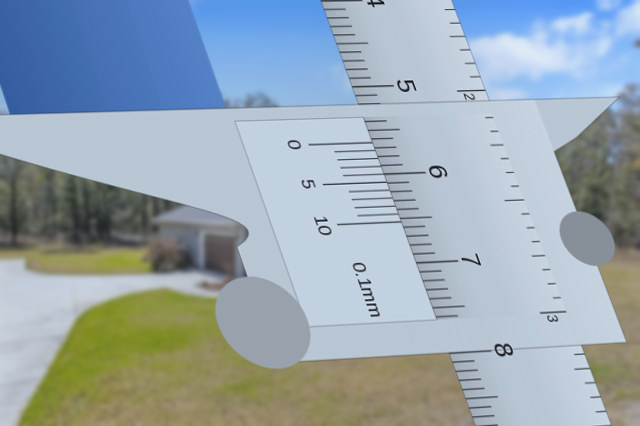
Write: **56.4** mm
